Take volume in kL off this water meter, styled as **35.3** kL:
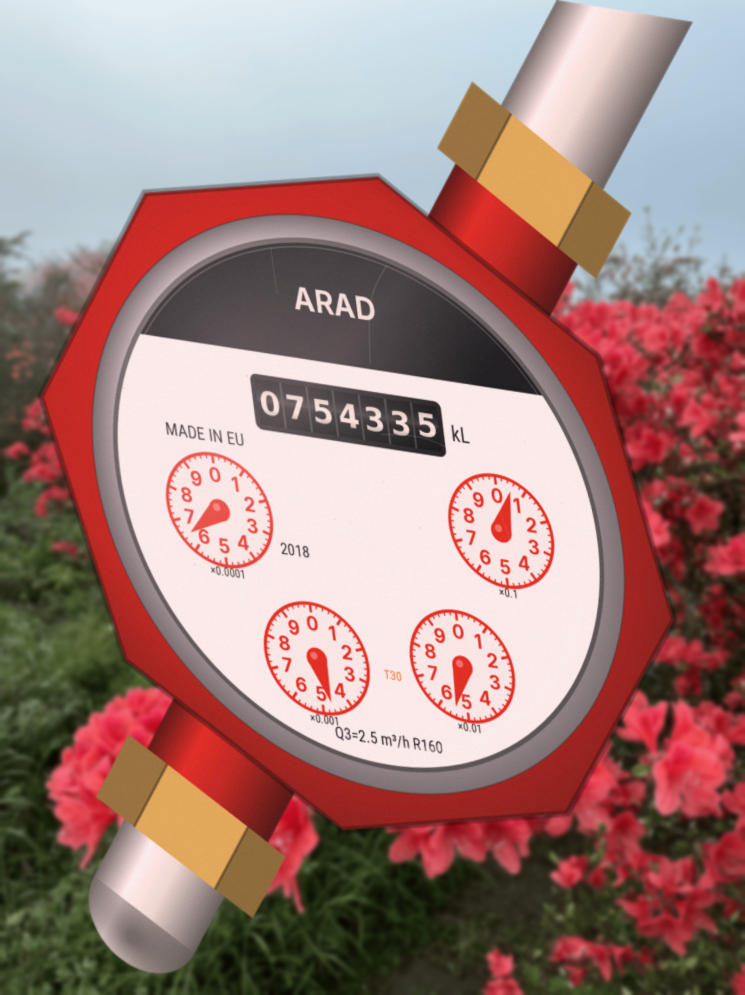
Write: **754335.0546** kL
